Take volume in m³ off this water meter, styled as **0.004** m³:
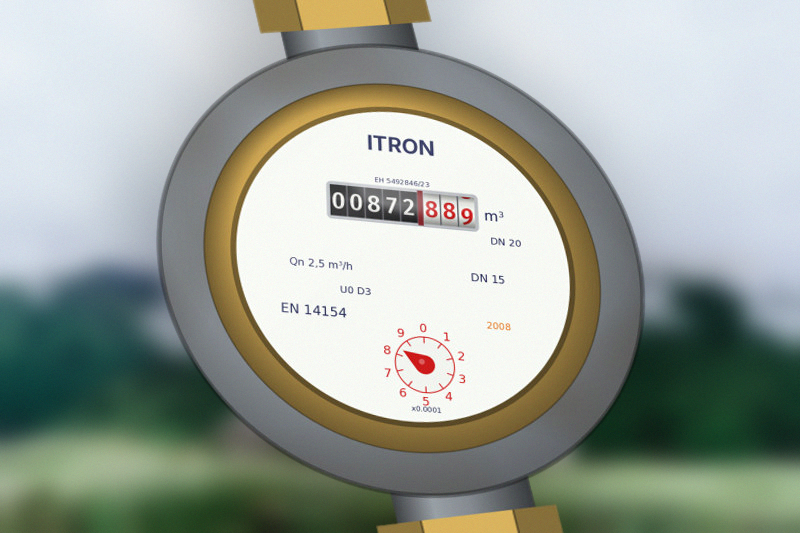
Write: **872.8888** m³
